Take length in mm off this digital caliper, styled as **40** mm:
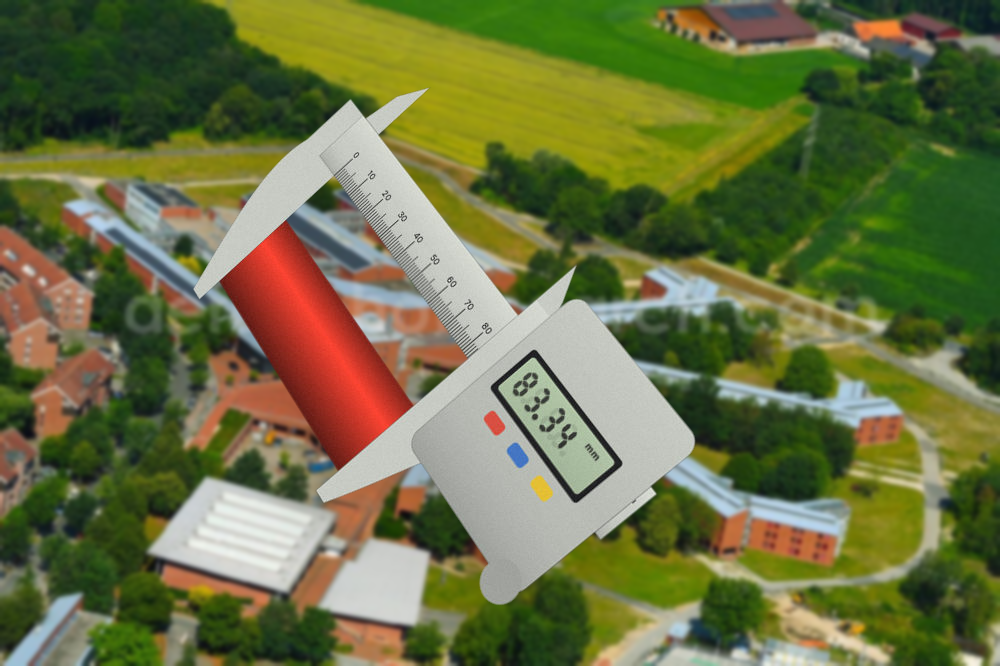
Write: **83.34** mm
